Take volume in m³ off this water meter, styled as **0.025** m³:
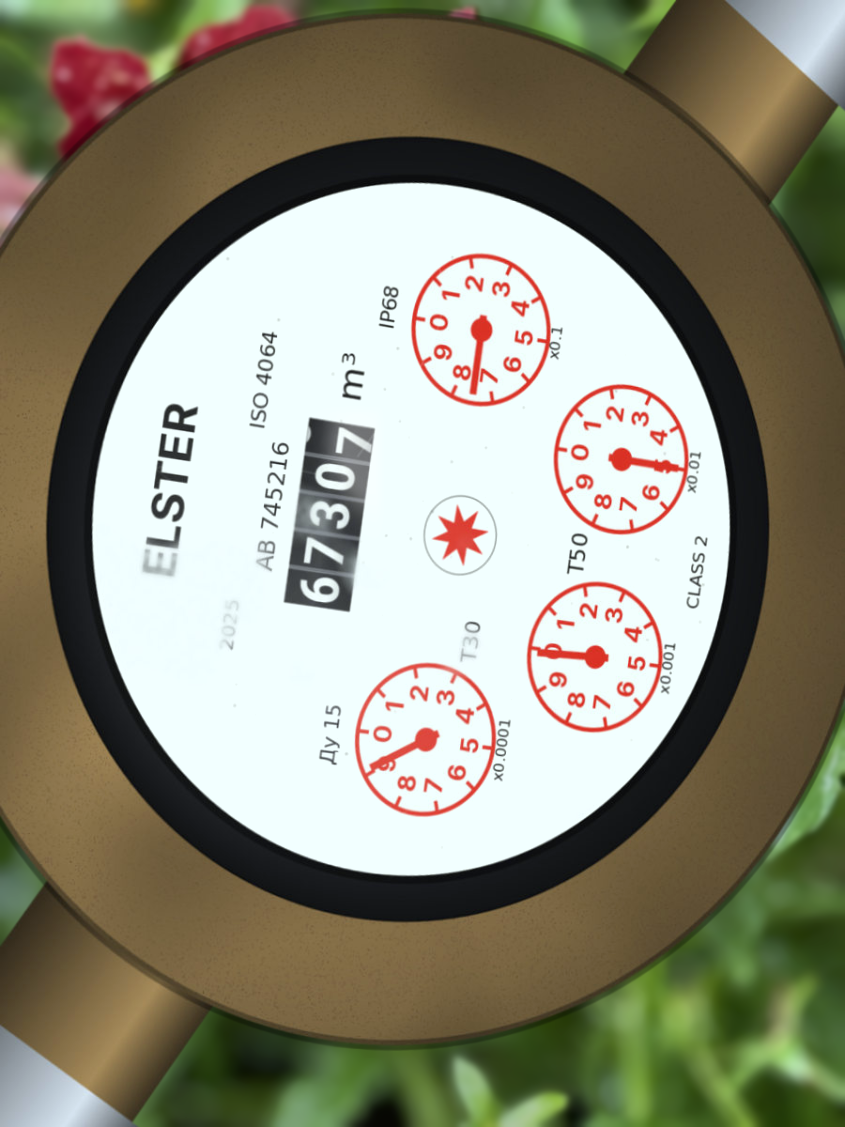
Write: **67306.7499** m³
